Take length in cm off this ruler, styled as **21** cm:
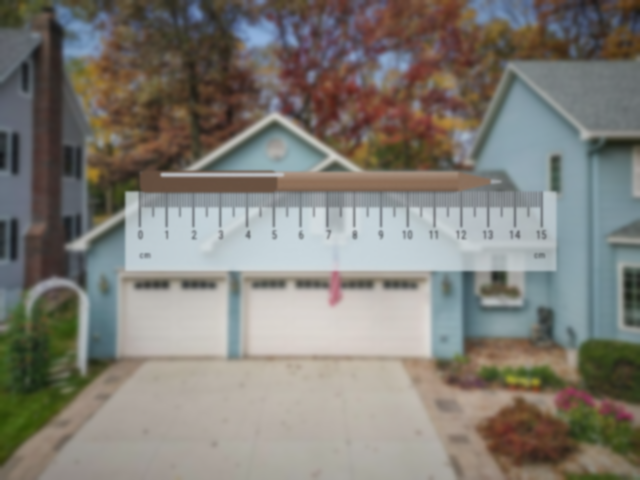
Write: **13.5** cm
